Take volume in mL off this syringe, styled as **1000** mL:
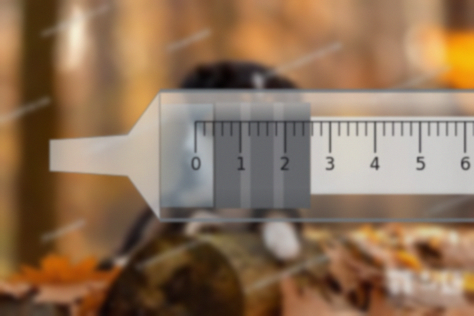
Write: **0.4** mL
